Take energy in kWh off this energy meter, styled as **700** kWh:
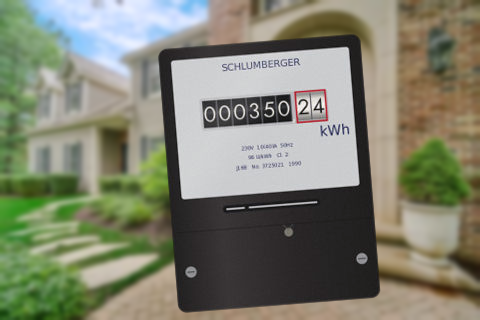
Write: **350.24** kWh
